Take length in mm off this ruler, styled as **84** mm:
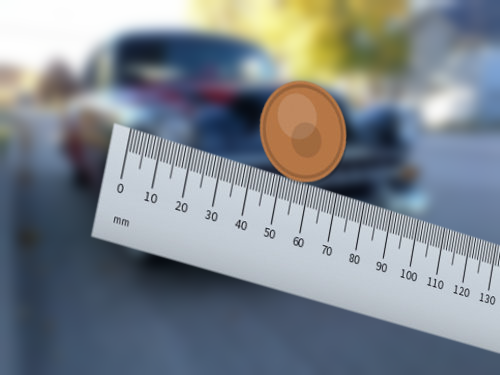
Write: **30** mm
